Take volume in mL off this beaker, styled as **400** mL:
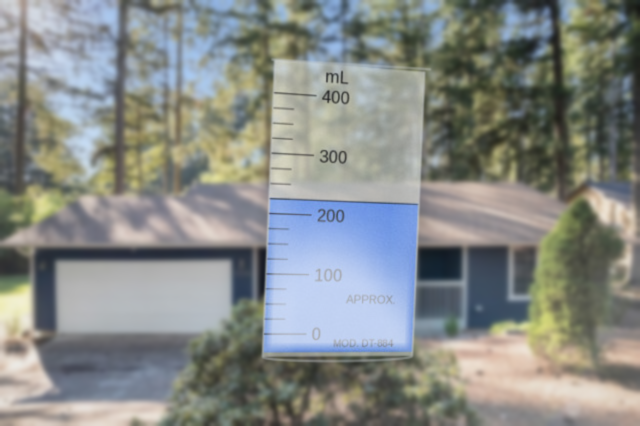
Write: **225** mL
